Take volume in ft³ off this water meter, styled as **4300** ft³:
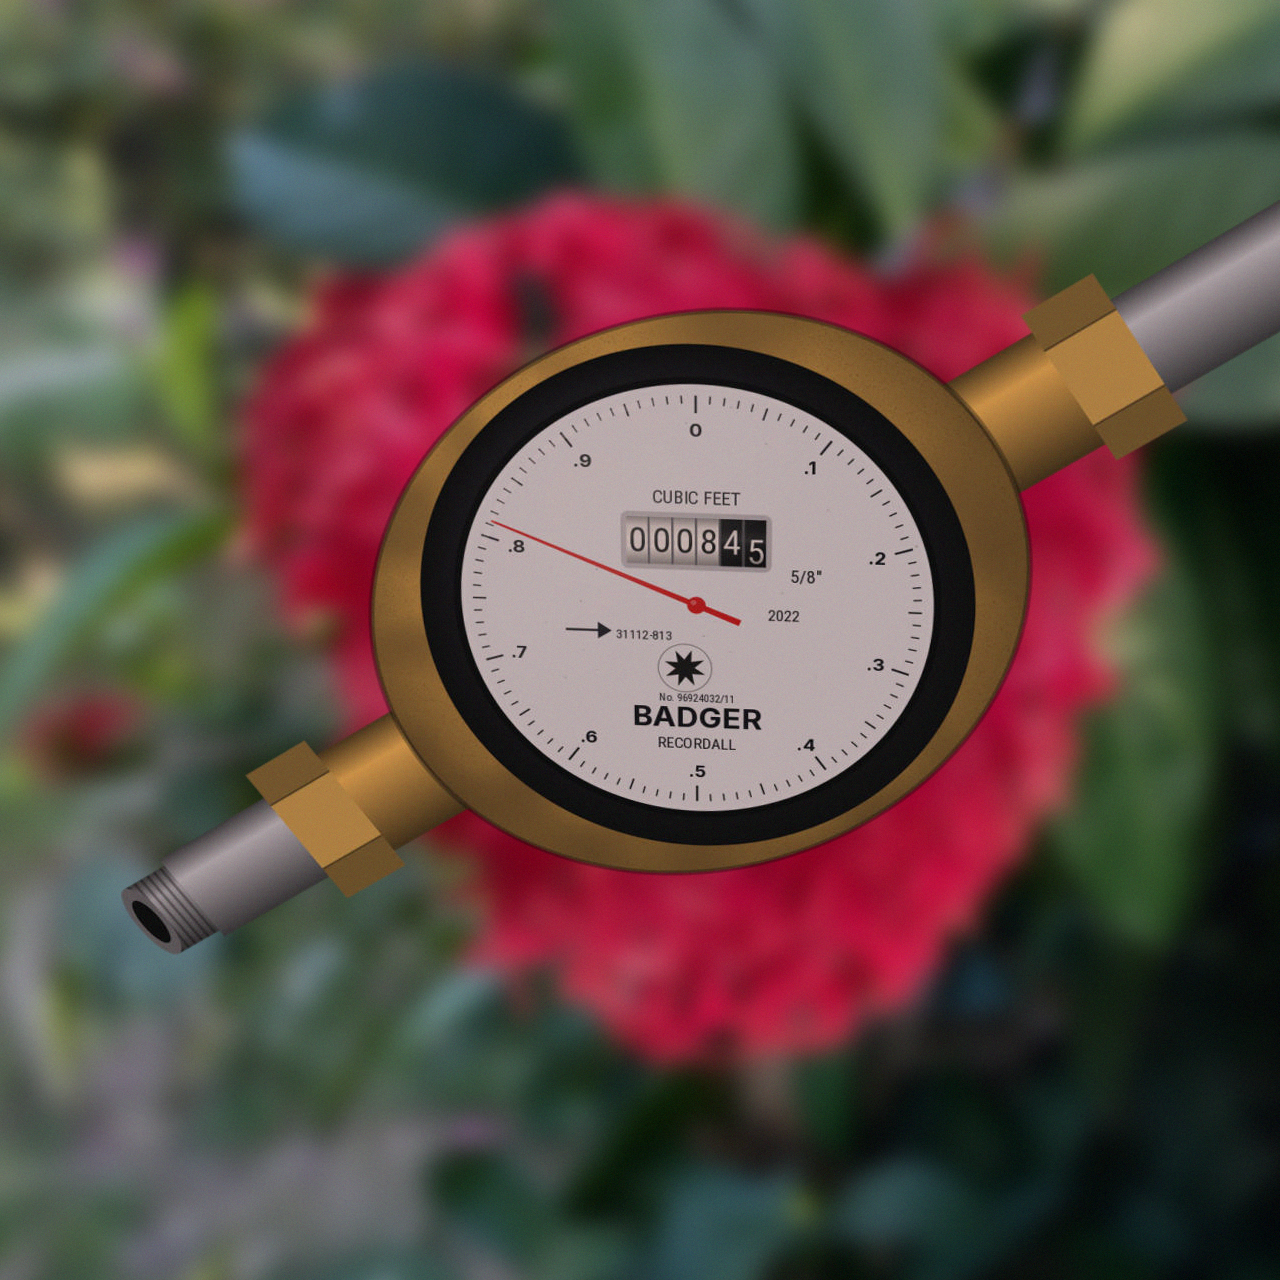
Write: **844.81** ft³
